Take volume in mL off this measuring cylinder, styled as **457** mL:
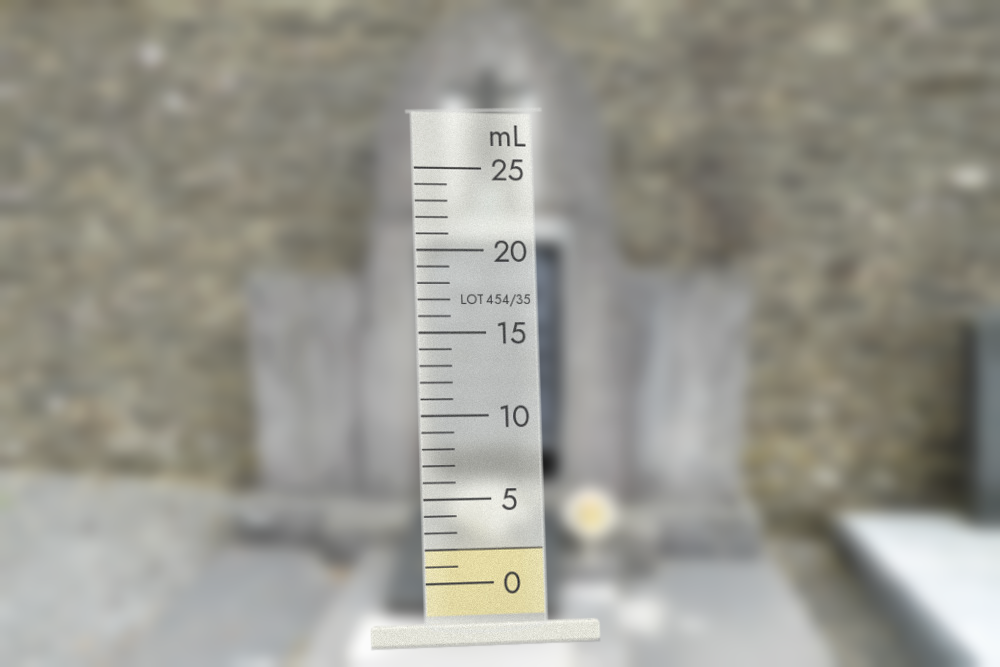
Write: **2** mL
